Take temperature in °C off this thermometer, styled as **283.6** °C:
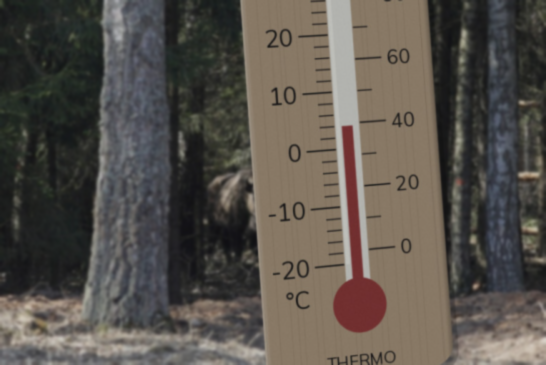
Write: **4** °C
